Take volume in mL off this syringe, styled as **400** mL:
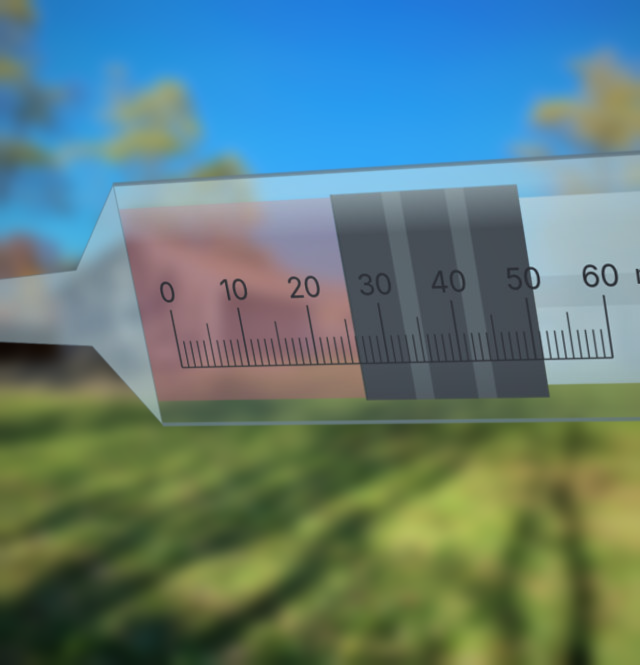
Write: **26** mL
